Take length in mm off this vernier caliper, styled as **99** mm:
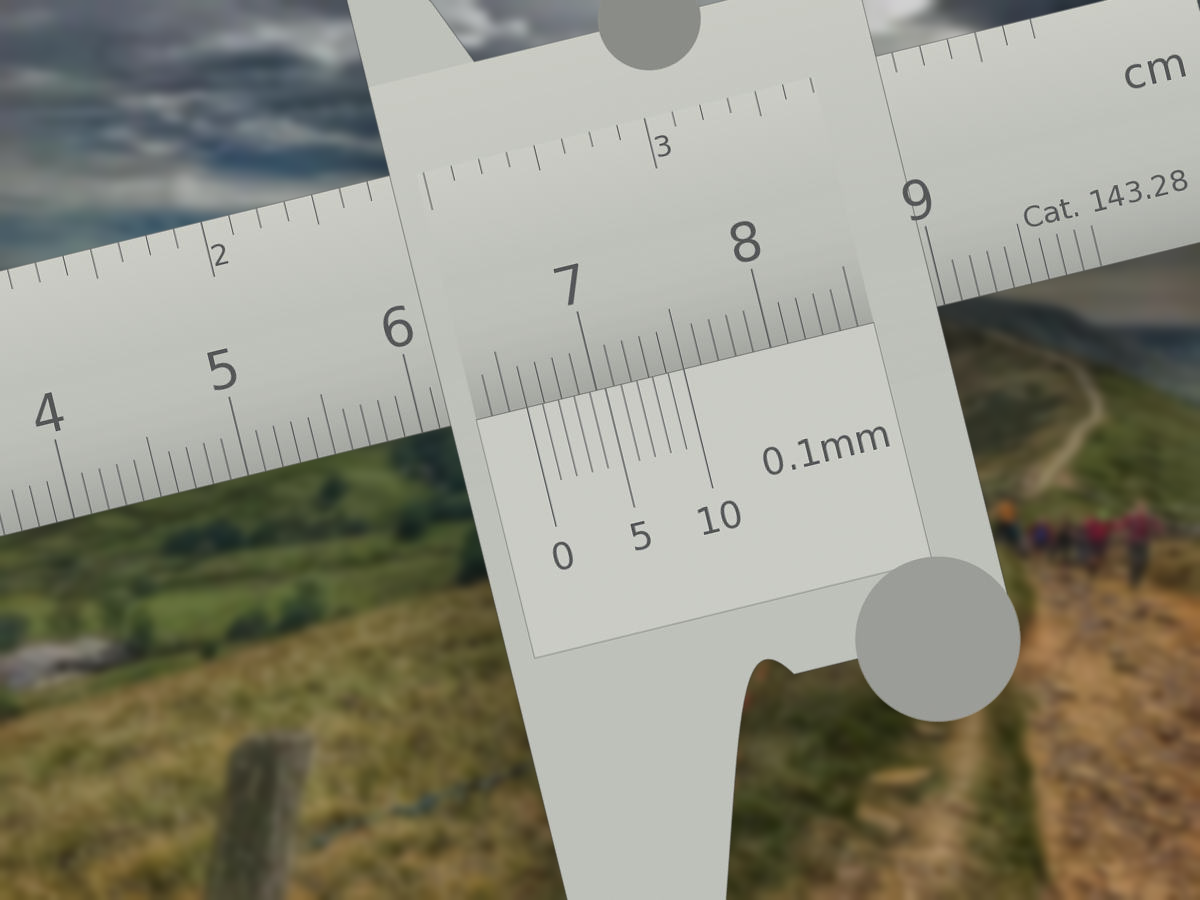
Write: **66.0** mm
